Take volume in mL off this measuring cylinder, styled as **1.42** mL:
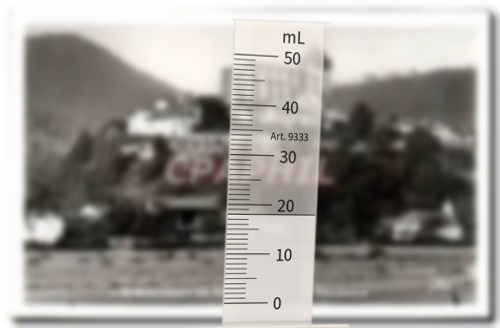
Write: **18** mL
